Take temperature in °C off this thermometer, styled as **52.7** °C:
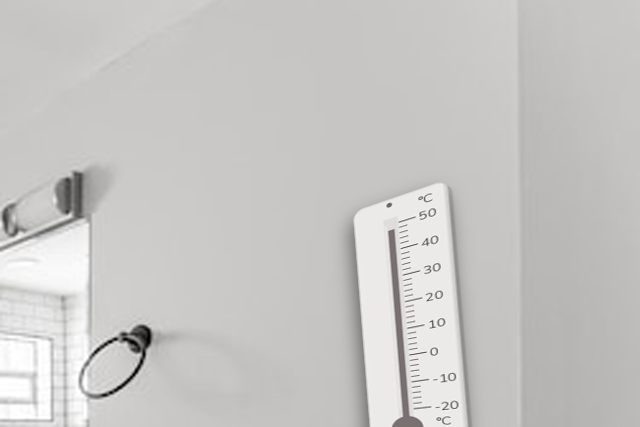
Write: **48** °C
